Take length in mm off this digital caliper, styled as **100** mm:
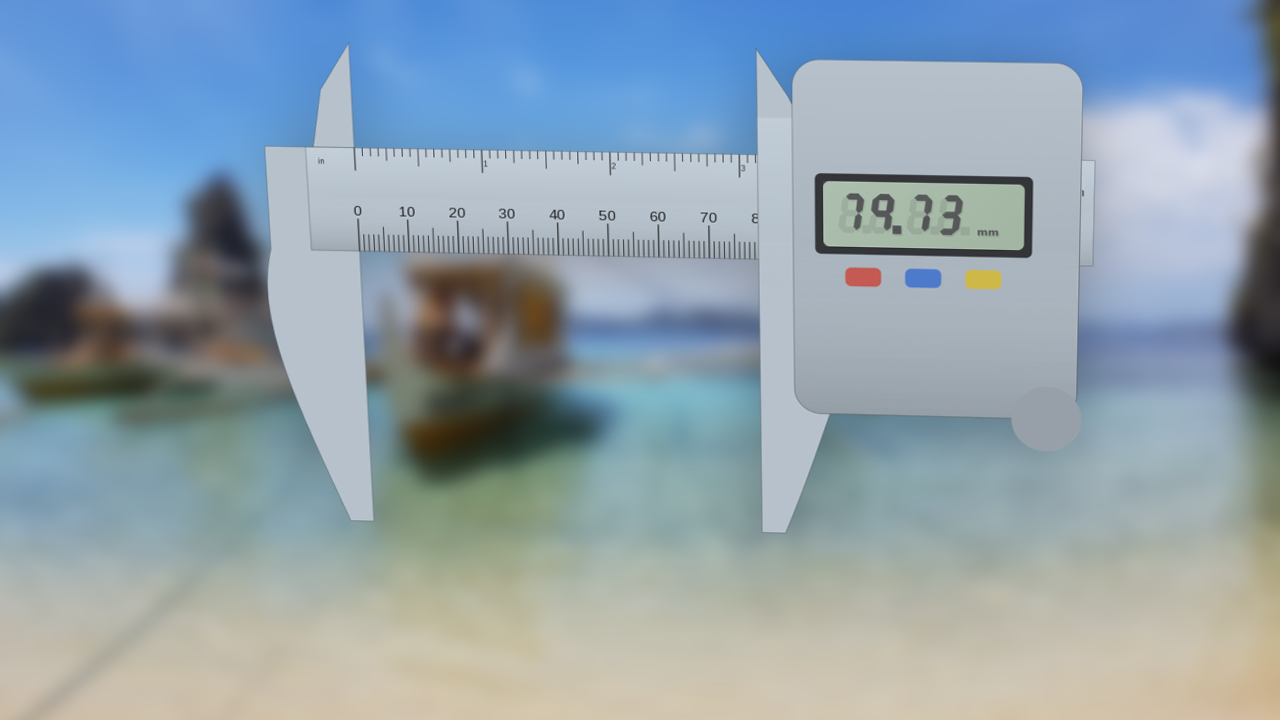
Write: **79.73** mm
